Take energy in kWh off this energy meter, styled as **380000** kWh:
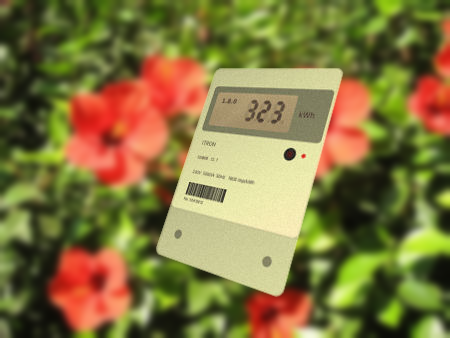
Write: **323** kWh
